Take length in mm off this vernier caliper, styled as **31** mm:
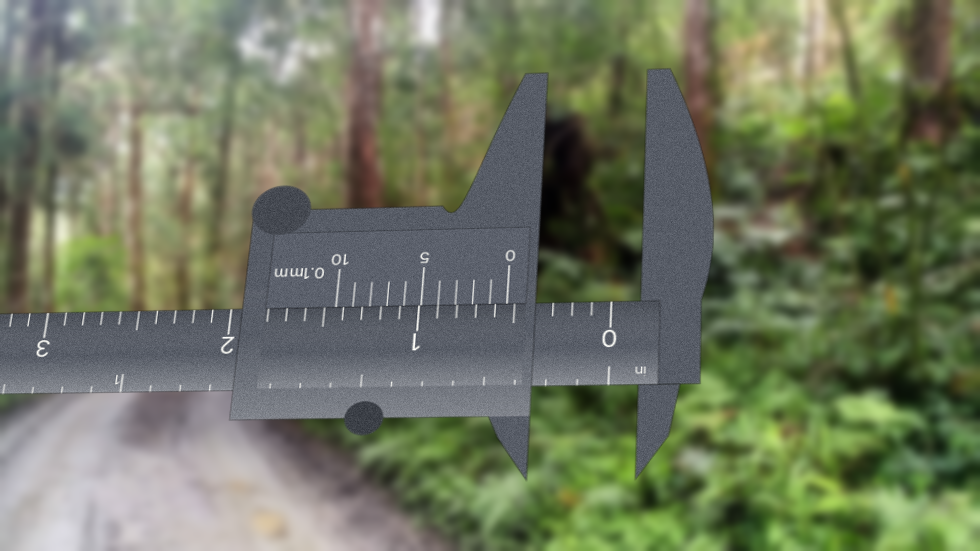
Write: **5.4** mm
